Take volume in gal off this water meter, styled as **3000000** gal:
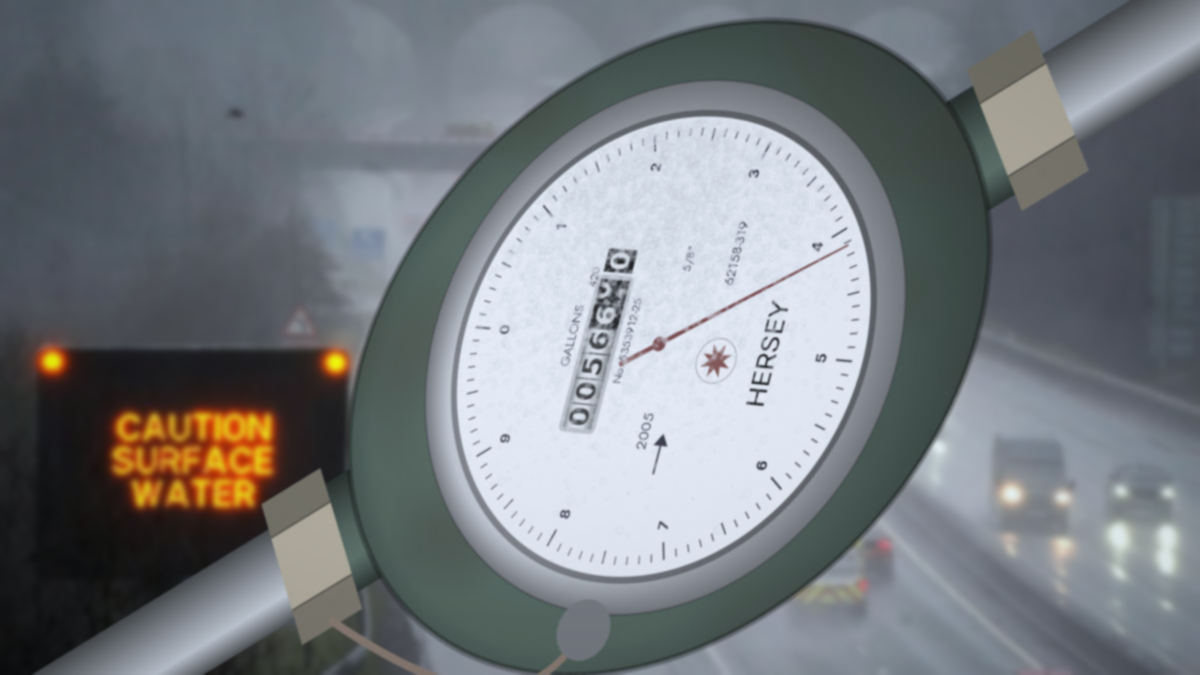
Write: **56604.1** gal
